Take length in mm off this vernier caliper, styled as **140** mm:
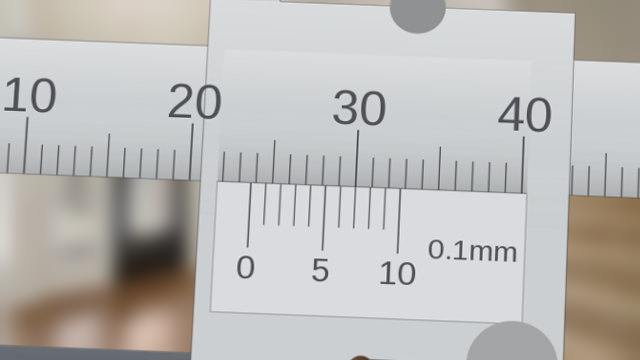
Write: **23.7** mm
